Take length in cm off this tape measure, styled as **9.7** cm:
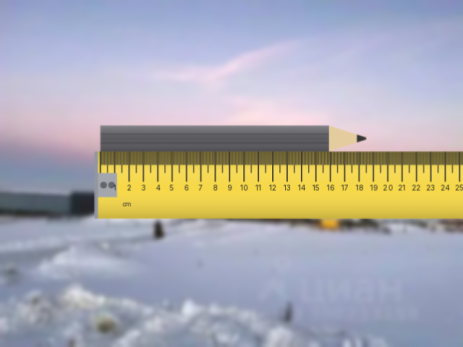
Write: **18.5** cm
